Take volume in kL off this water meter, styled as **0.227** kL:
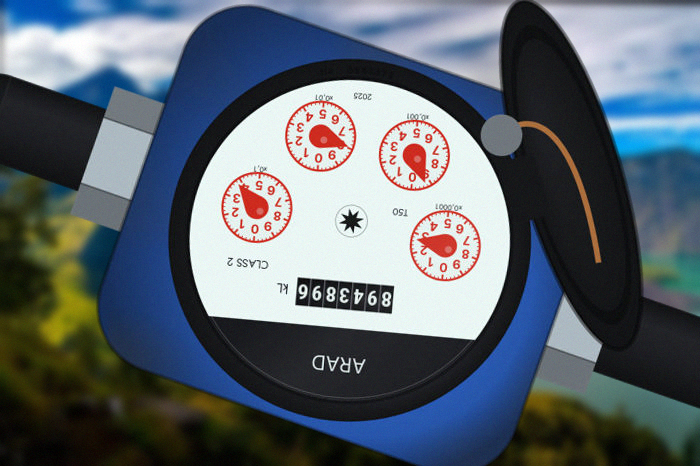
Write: **8943896.3792** kL
